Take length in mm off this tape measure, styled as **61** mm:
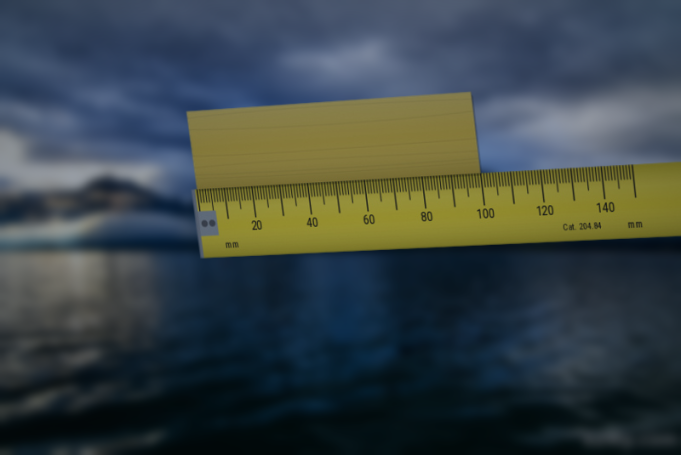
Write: **100** mm
